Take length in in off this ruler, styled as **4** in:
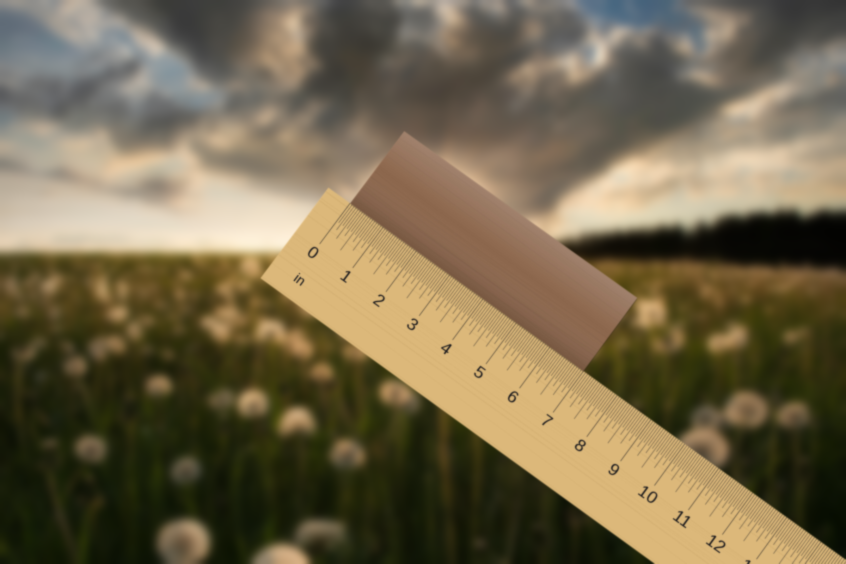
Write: **7** in
